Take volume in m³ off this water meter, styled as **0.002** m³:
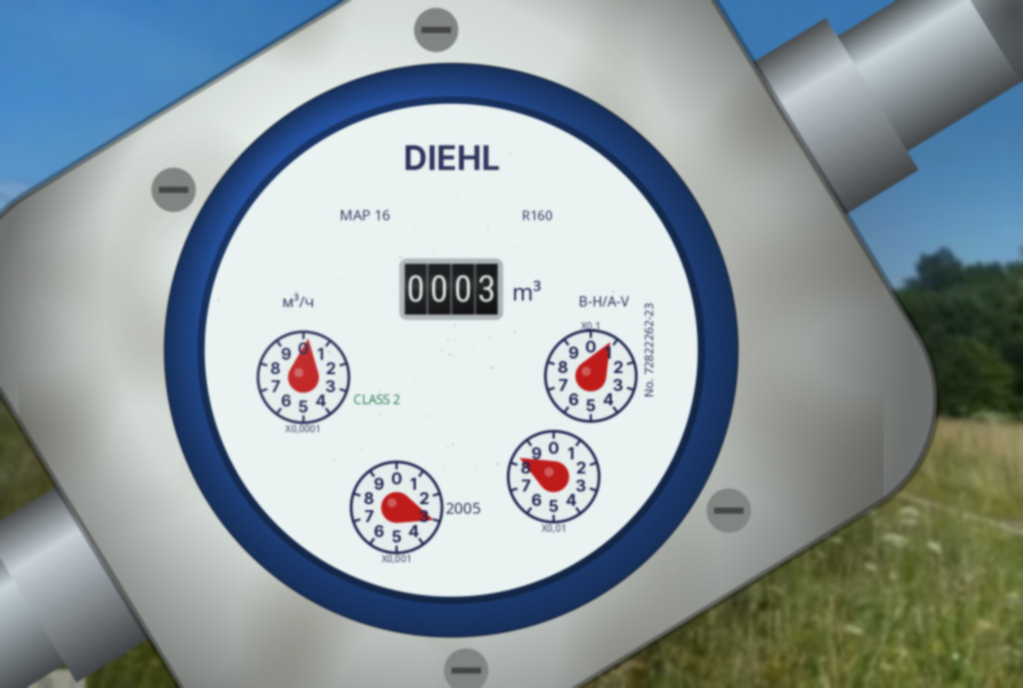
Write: **3.0830** m³
